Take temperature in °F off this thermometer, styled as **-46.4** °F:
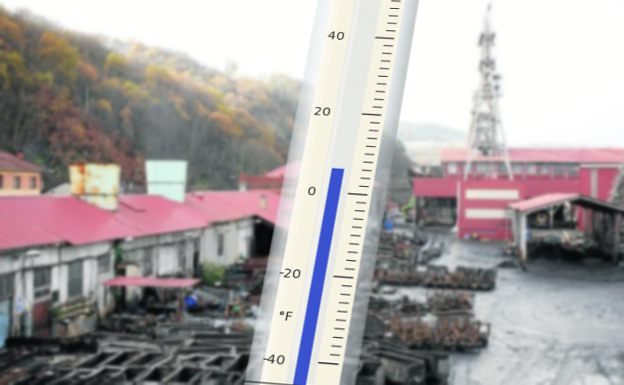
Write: **6** °F
